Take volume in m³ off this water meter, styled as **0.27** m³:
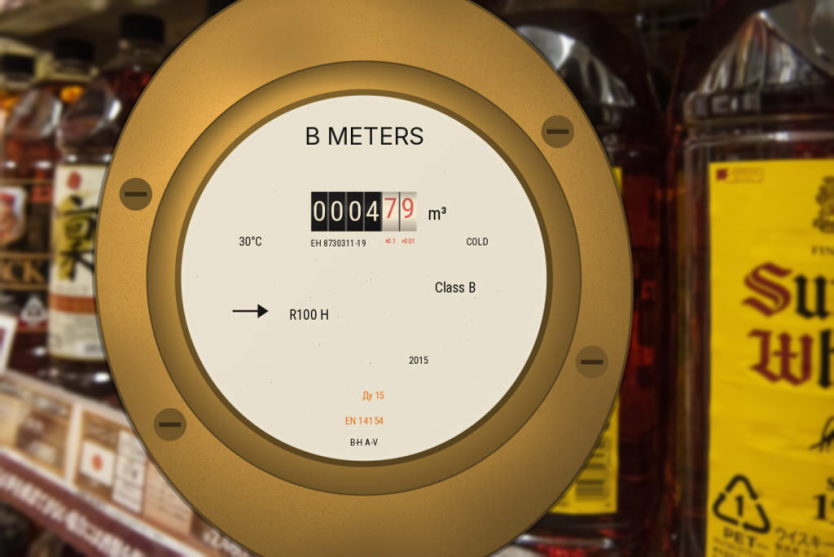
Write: **4.79** m³
